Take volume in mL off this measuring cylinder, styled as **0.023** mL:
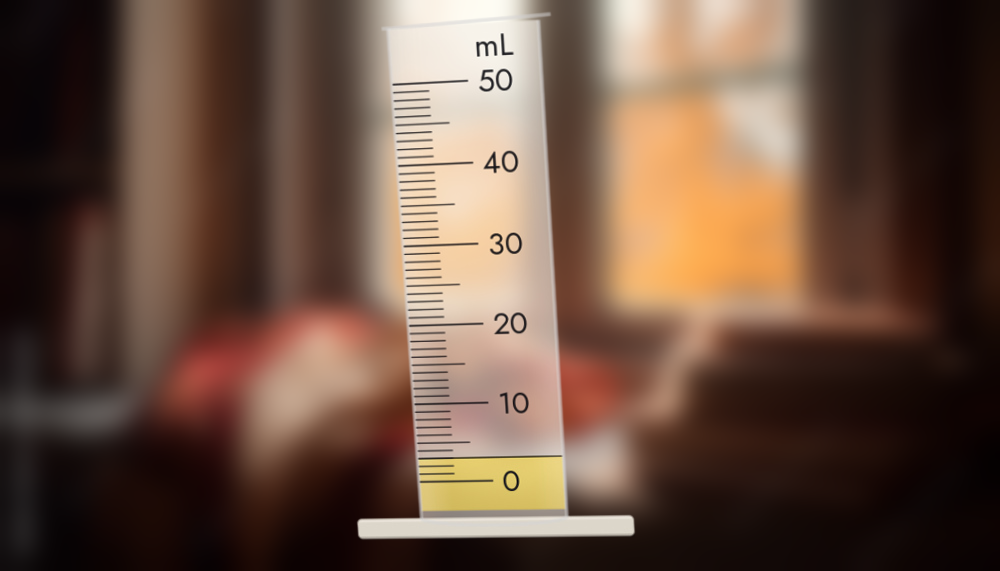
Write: **3** mL
